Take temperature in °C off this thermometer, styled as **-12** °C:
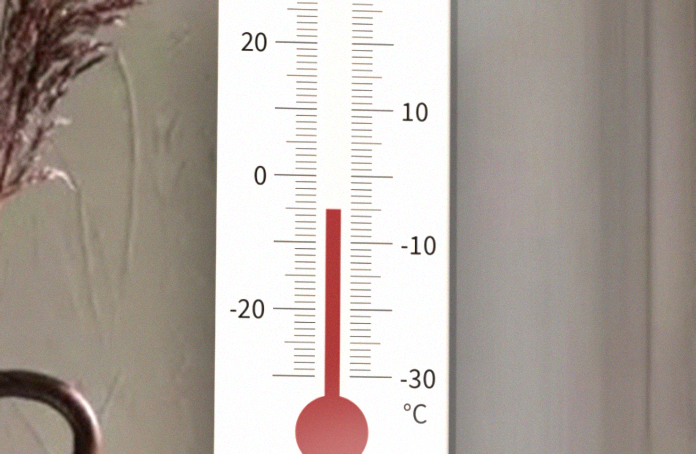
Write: **-5** °C
